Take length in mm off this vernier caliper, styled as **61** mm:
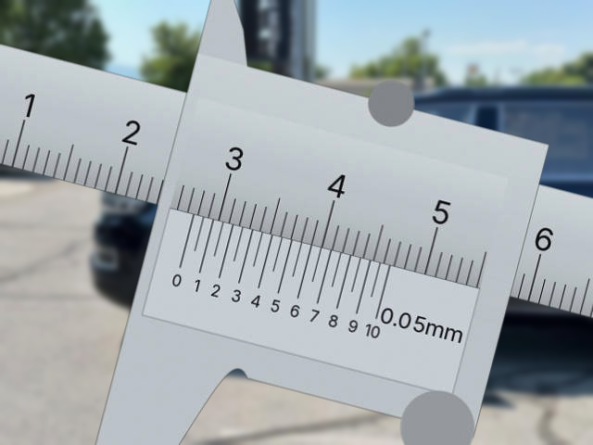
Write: **27.6** mm
